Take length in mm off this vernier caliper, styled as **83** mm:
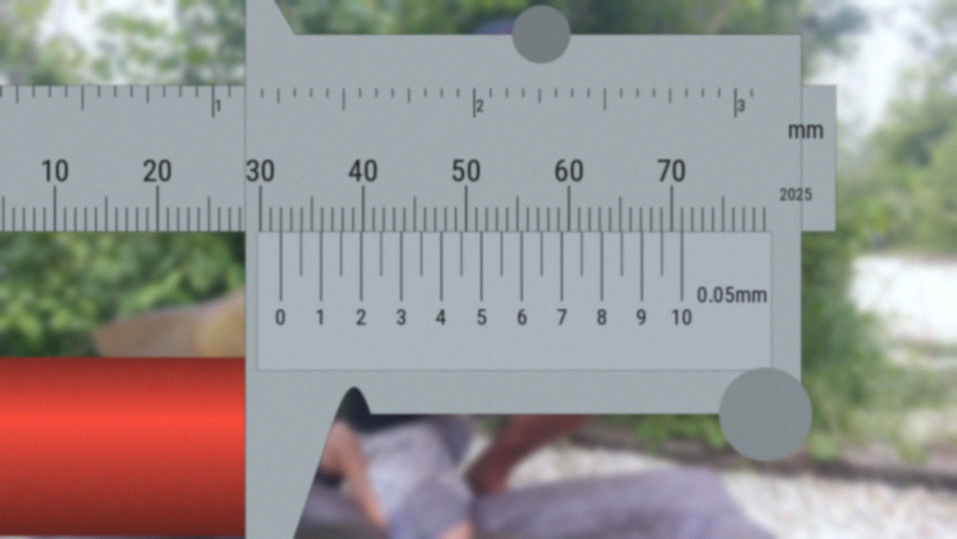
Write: **32.0** mm
